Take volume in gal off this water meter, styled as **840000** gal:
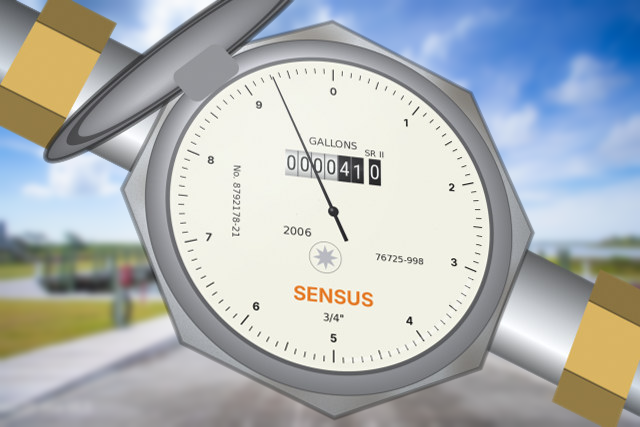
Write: **409.3** gal
